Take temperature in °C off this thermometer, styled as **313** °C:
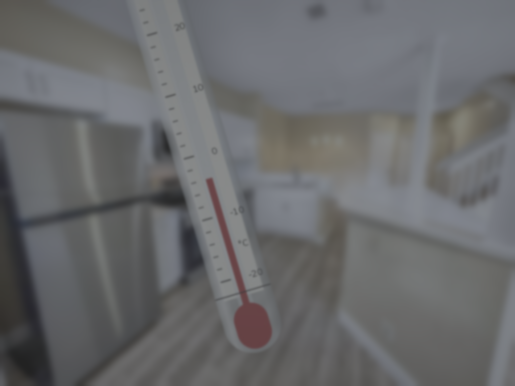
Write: **-4** °C
